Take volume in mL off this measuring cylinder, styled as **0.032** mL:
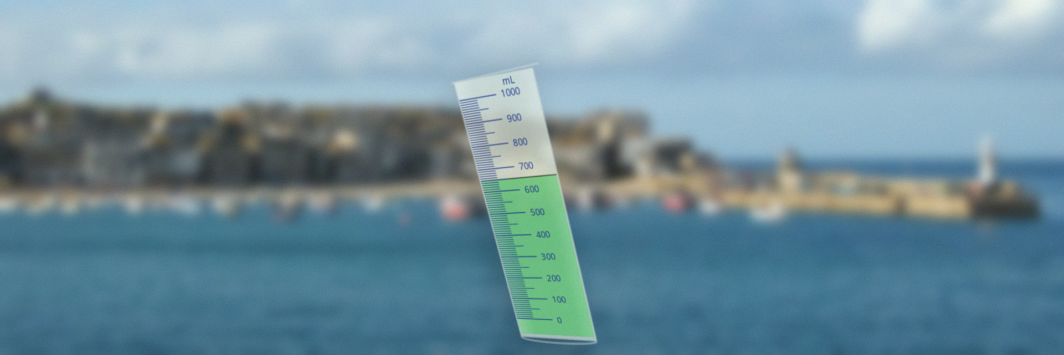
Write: **650** mL
